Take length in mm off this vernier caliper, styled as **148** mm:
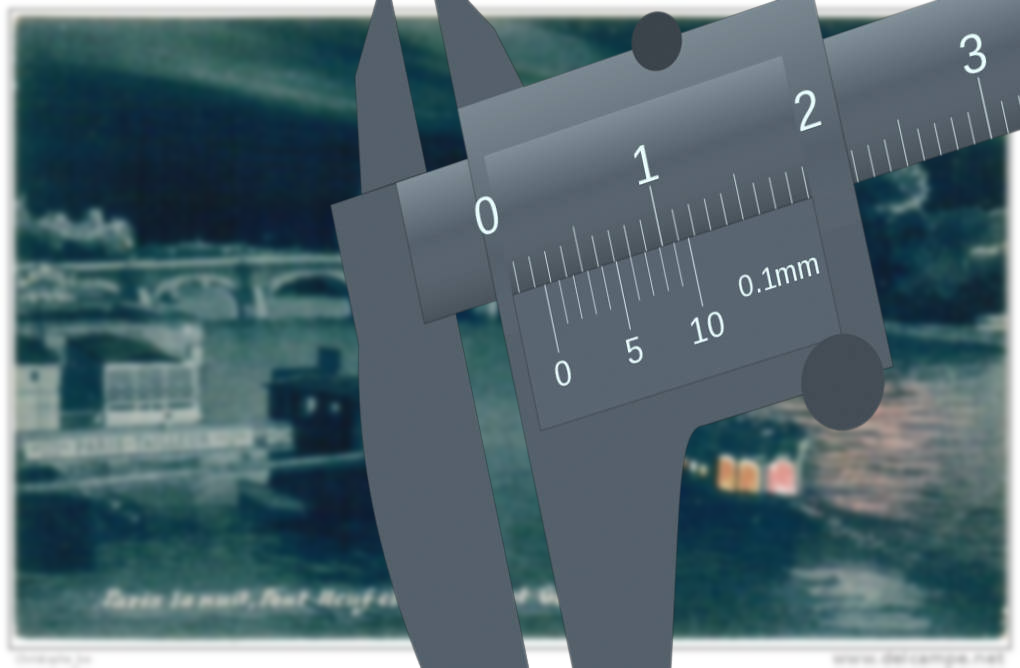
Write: **2.6** mm
